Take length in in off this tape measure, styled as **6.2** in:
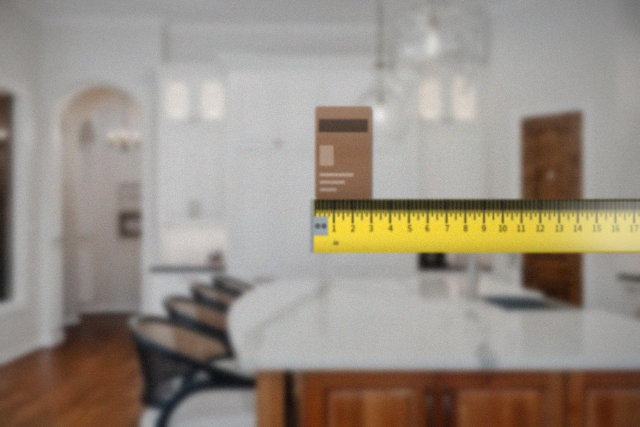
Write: **3** in
